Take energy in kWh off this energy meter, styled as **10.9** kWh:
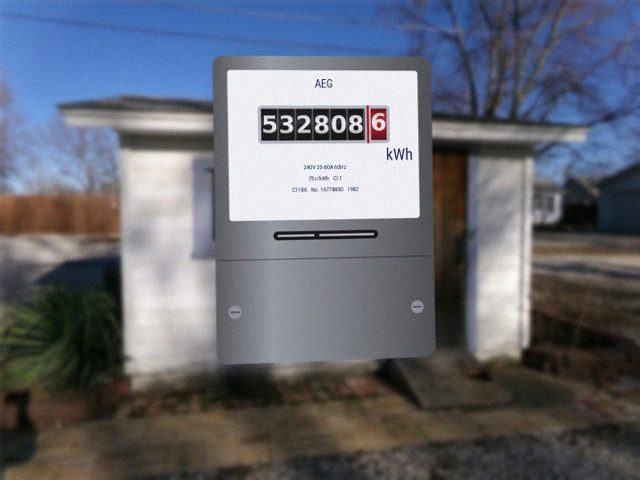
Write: **532808.6** kWh
